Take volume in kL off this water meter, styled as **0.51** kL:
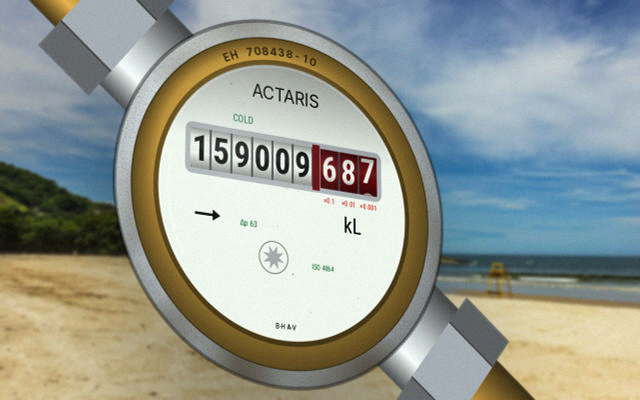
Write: **159009.687** kL
